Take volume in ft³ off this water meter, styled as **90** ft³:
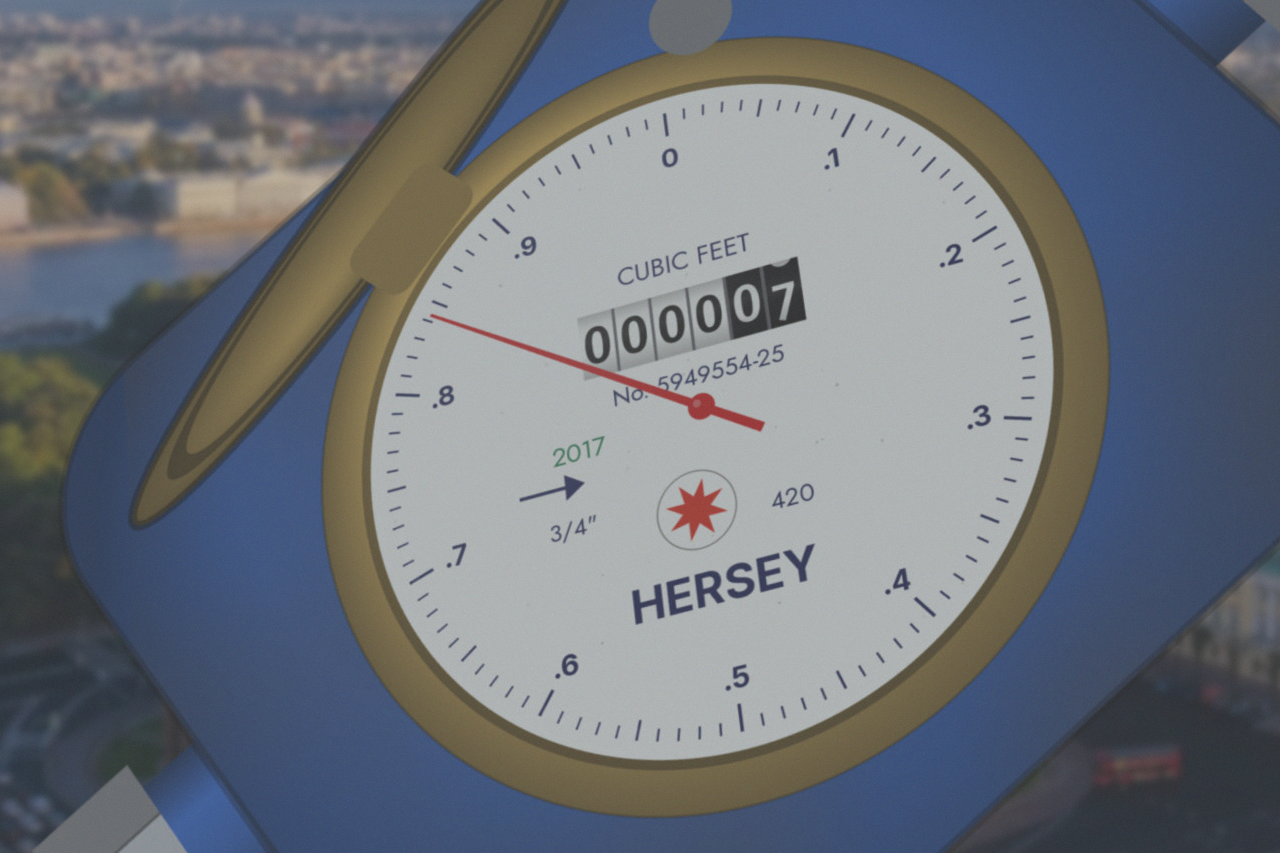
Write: **6.84** ft³
